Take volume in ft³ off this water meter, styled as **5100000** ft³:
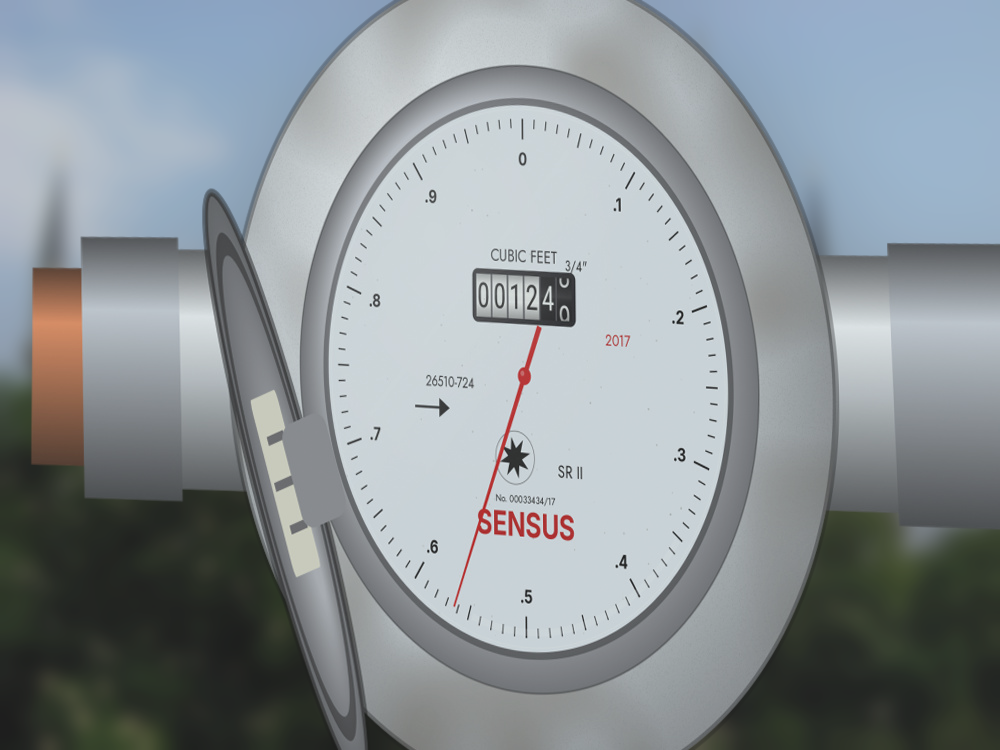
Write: **1248.56** ft³
